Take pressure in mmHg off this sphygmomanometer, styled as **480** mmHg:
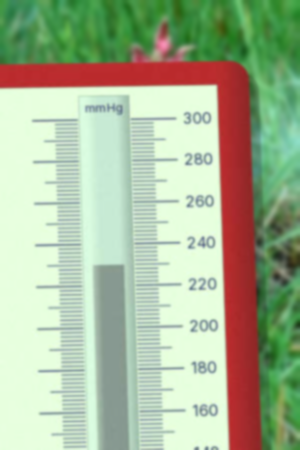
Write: **230** mmHg
